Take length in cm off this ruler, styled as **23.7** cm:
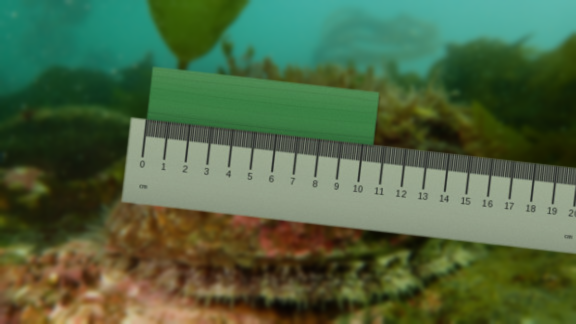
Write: **10.5** cm
